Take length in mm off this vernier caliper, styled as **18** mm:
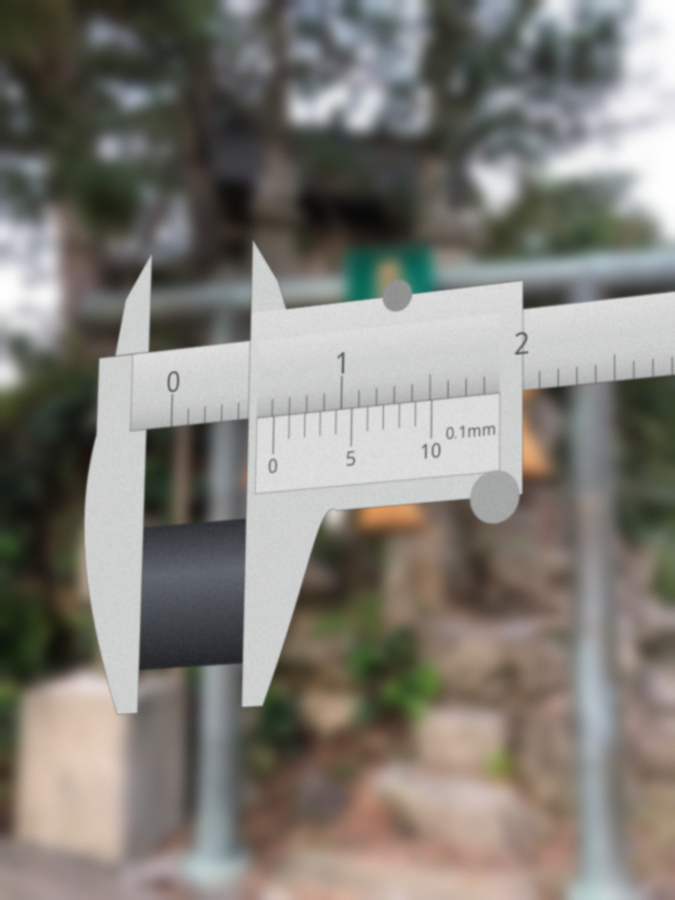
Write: **6.1** mm
